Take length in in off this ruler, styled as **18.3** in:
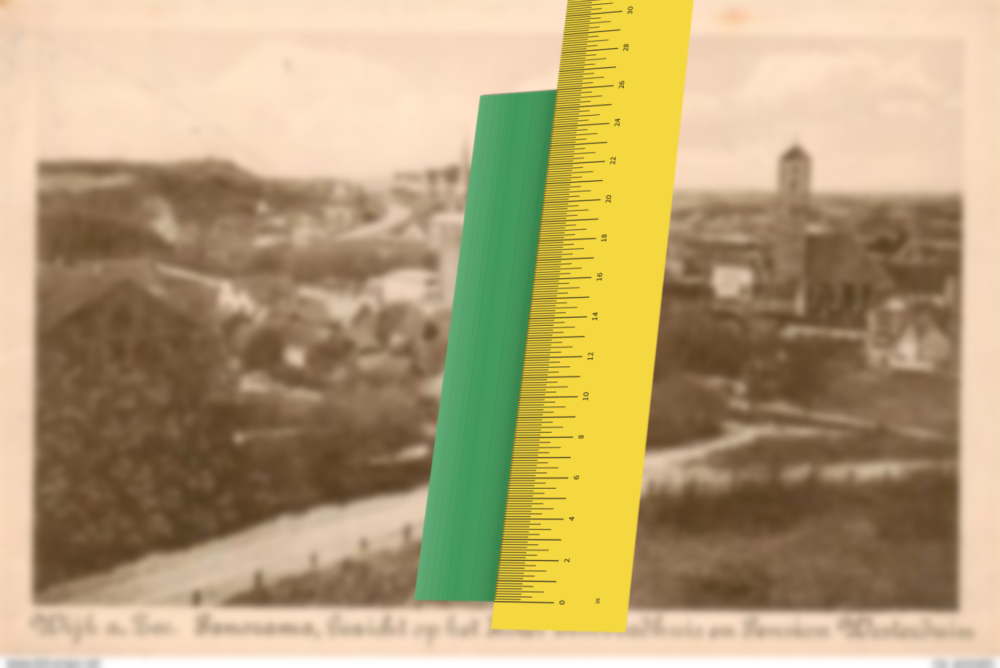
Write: **26** in
